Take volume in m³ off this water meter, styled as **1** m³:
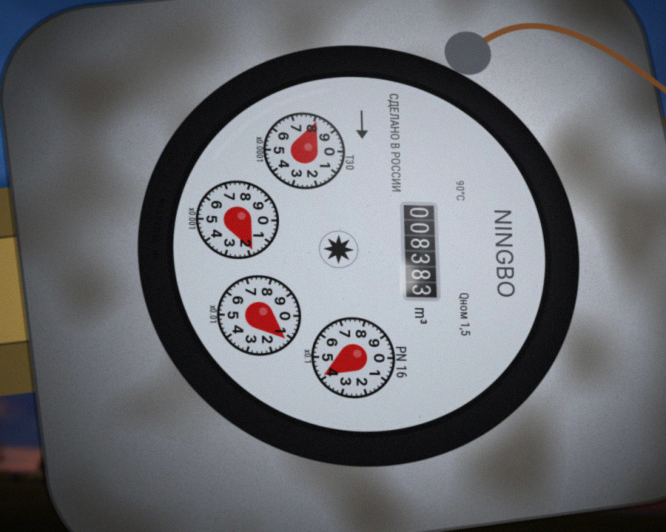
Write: **8383.4118** m³
